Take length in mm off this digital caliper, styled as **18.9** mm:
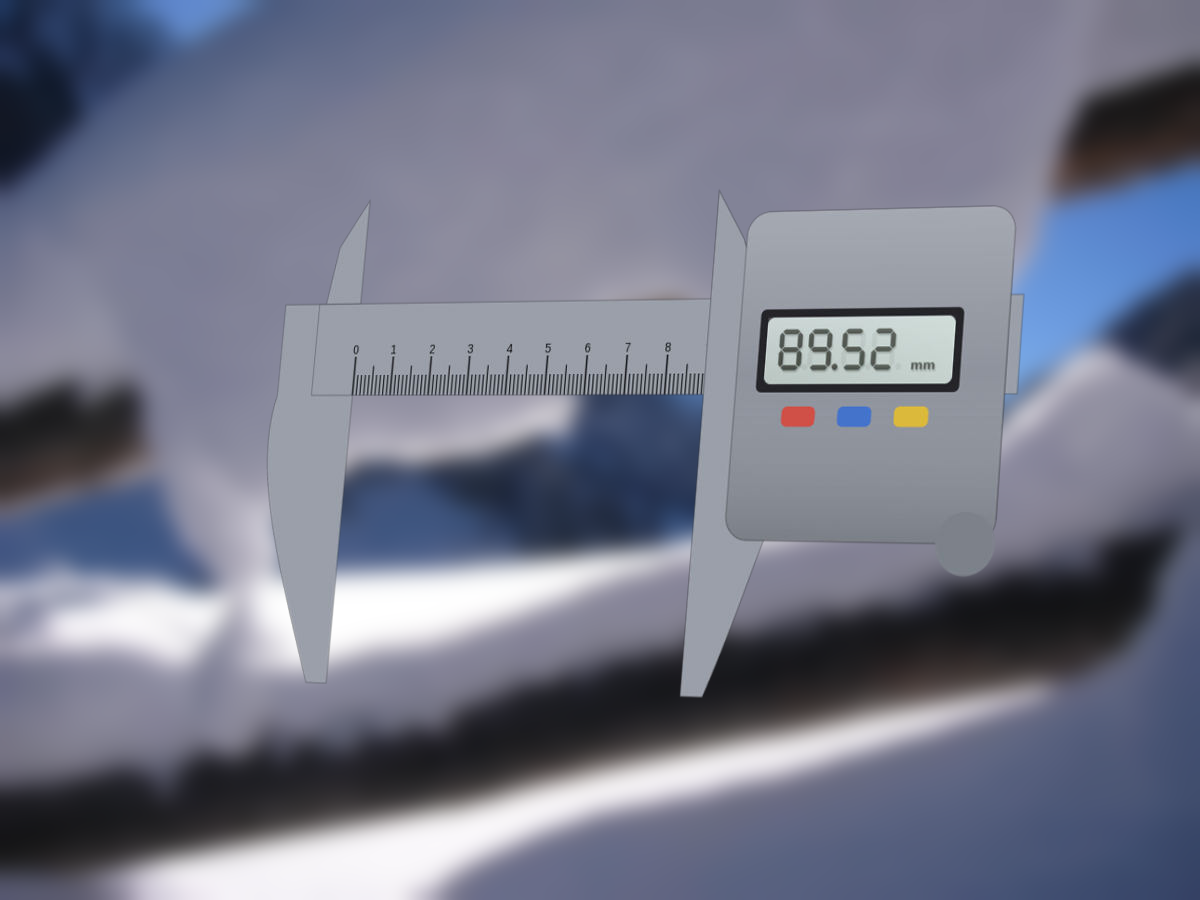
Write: **89.52** mm
